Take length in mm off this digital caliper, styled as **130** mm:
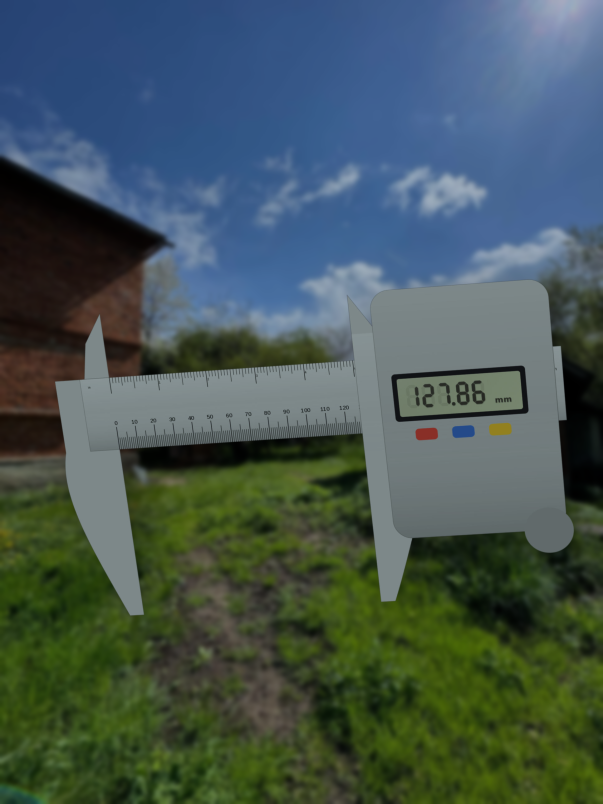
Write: **127.86** mm
